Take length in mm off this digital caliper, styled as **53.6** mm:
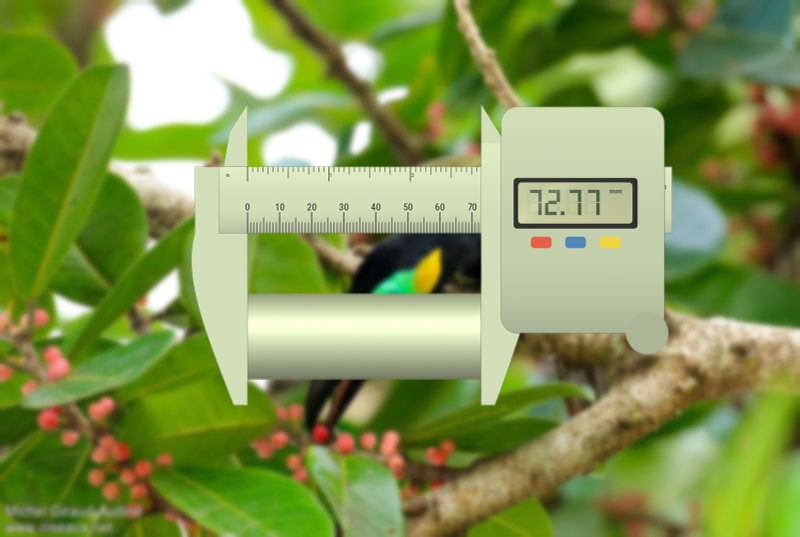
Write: **72.77** mm
